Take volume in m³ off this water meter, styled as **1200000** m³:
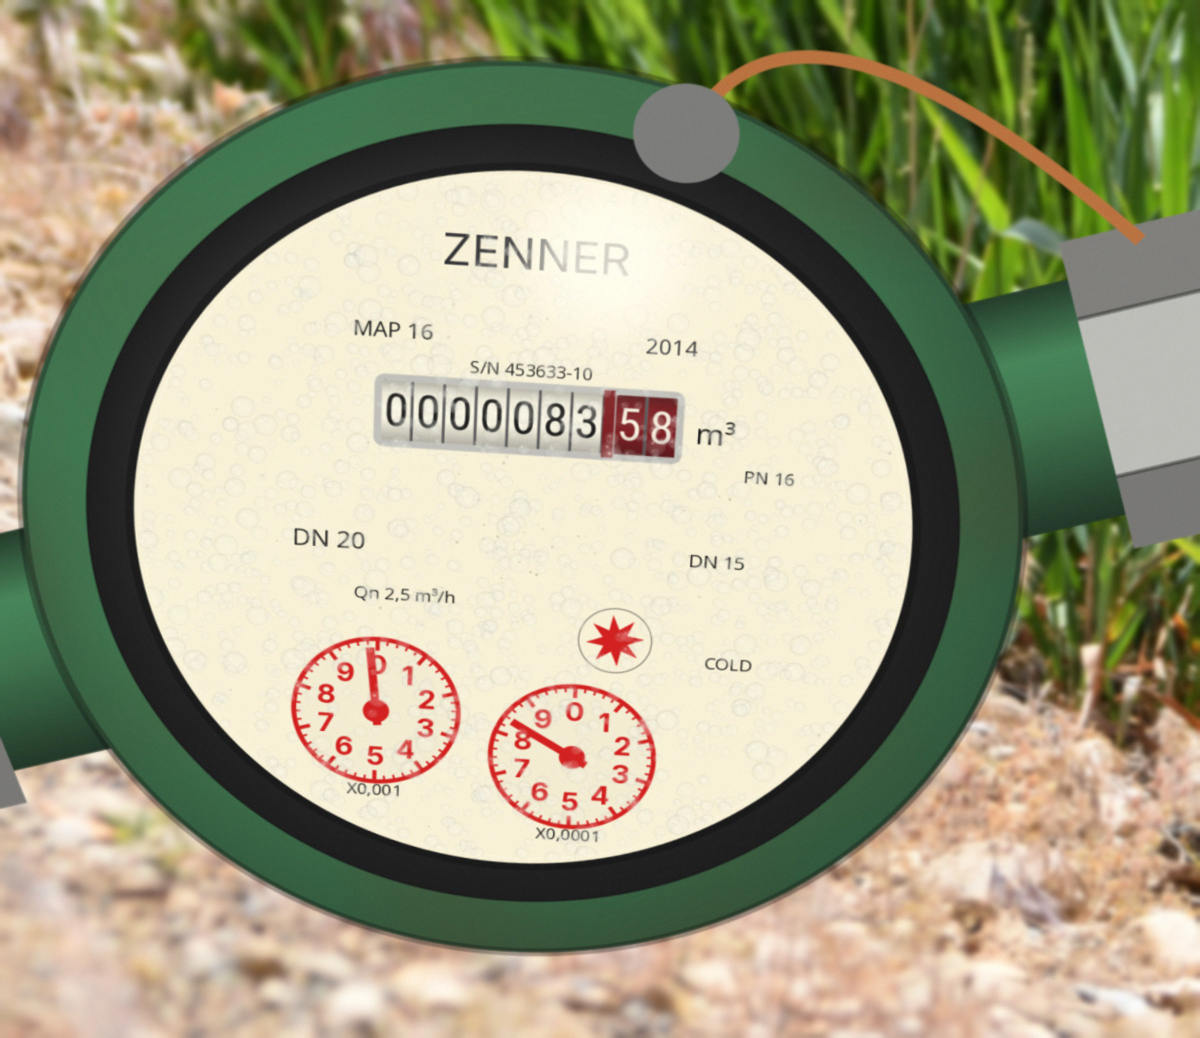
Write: **83.5798** m³
